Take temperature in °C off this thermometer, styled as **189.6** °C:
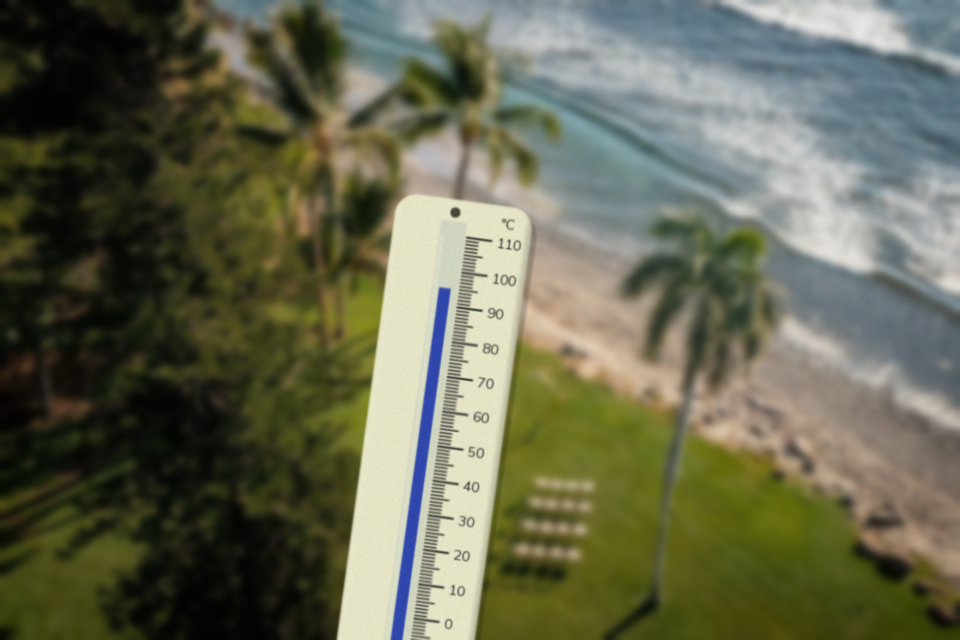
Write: **95** °C
